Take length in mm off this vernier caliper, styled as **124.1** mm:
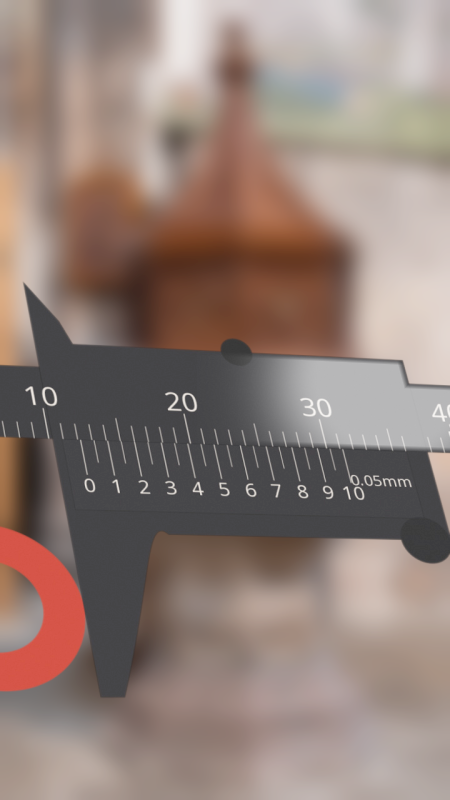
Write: **12.2** mm
